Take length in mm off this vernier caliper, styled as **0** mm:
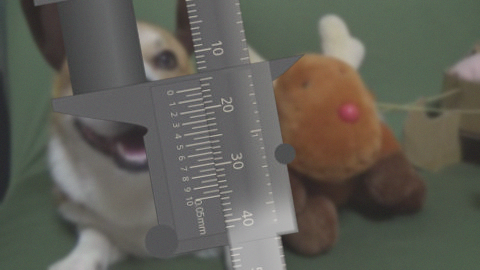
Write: **16.4** mm
